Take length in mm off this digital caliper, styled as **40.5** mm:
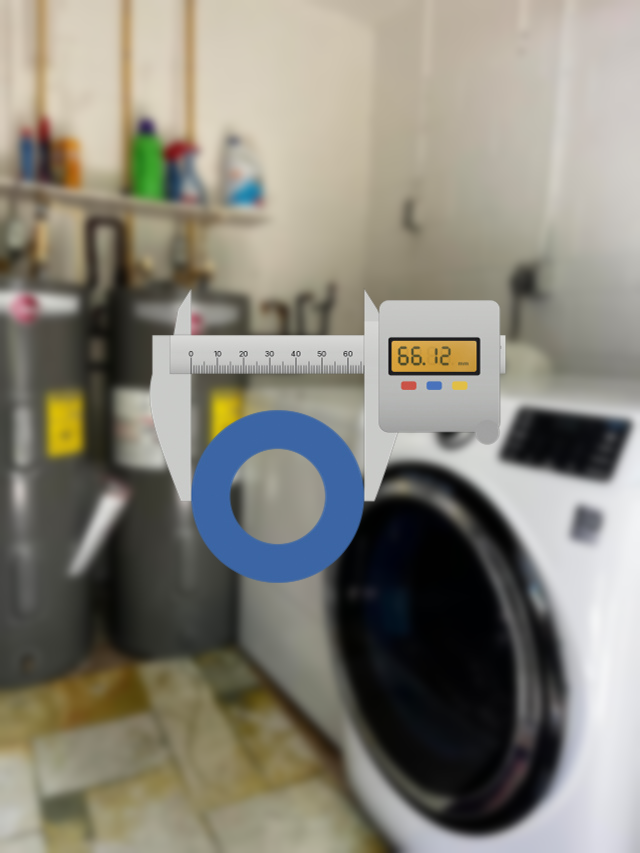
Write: **66.12** mm
